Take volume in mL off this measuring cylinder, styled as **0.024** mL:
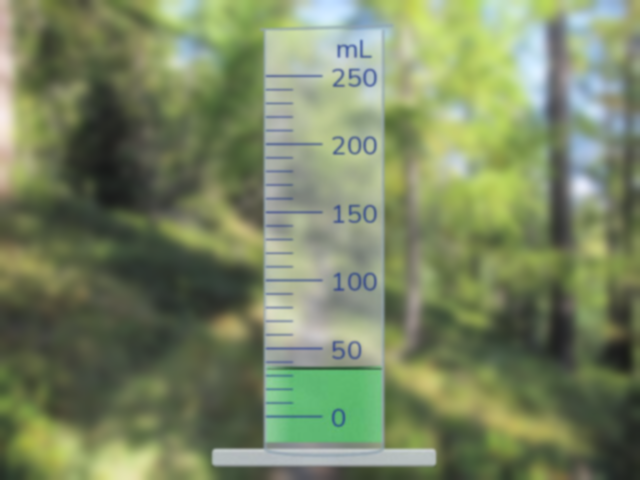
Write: **35** mL
